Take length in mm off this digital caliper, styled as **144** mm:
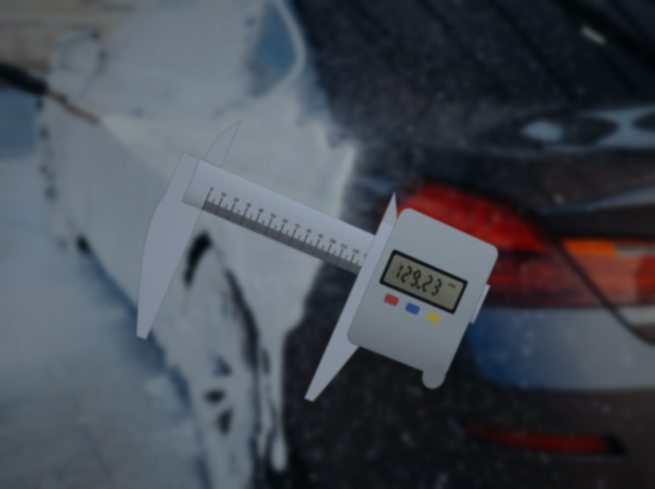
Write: **129.23** mm
